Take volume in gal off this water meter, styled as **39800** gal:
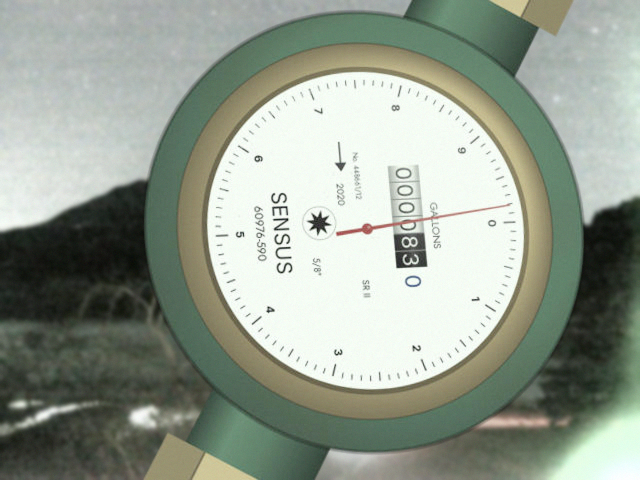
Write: **829.8** gal
